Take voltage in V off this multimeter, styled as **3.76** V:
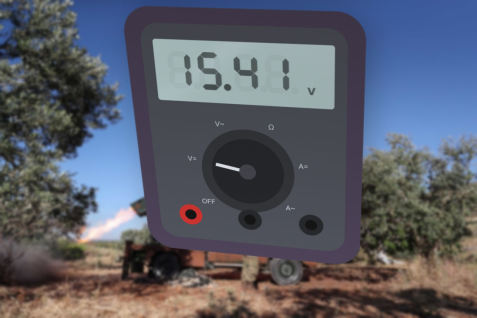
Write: **15.41** V
